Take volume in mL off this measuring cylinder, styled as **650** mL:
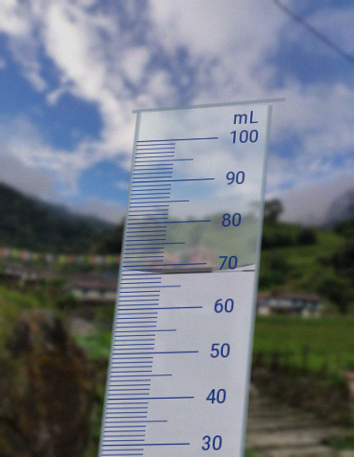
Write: **68** mL
